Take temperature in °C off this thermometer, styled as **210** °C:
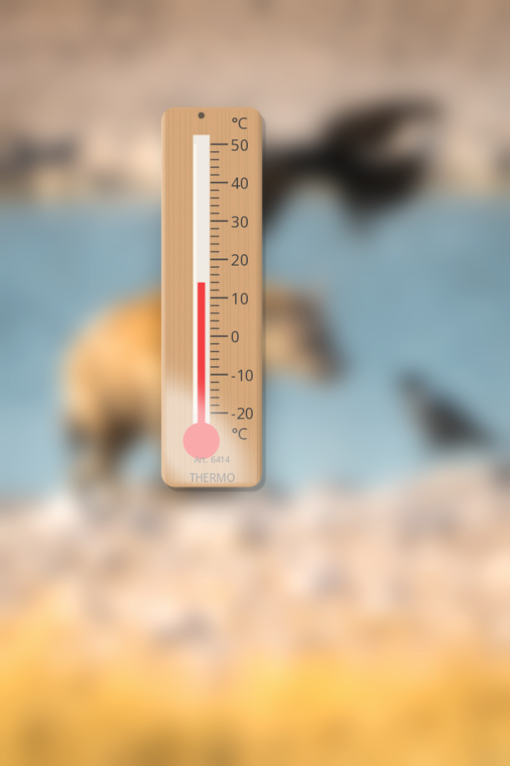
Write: **14** °C
